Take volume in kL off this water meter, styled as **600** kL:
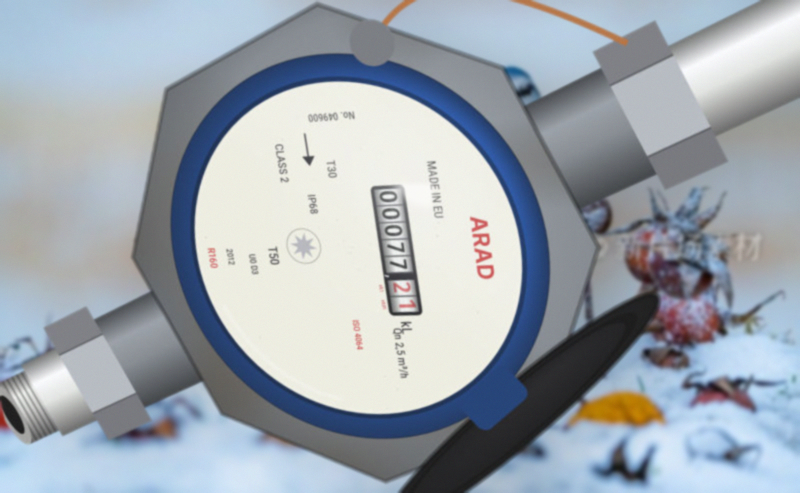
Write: **77.21** kL
